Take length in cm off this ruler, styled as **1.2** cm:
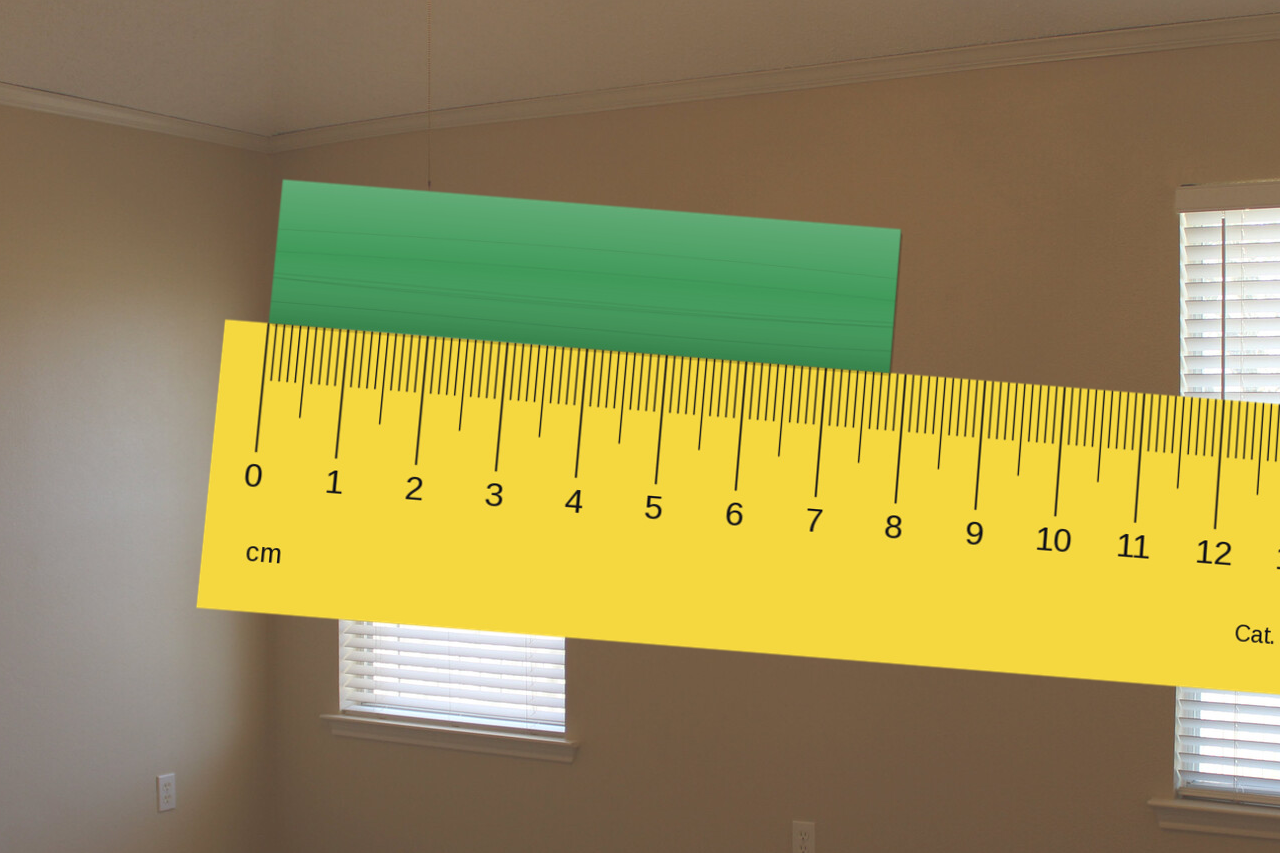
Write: **7.8** cm
